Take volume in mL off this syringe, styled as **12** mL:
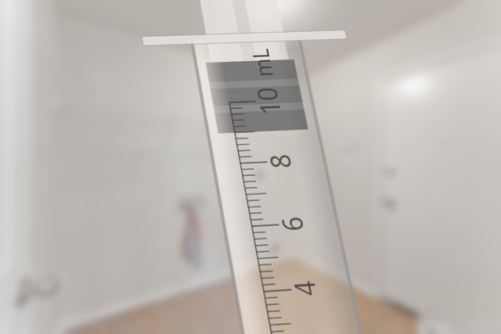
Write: **9** mL
